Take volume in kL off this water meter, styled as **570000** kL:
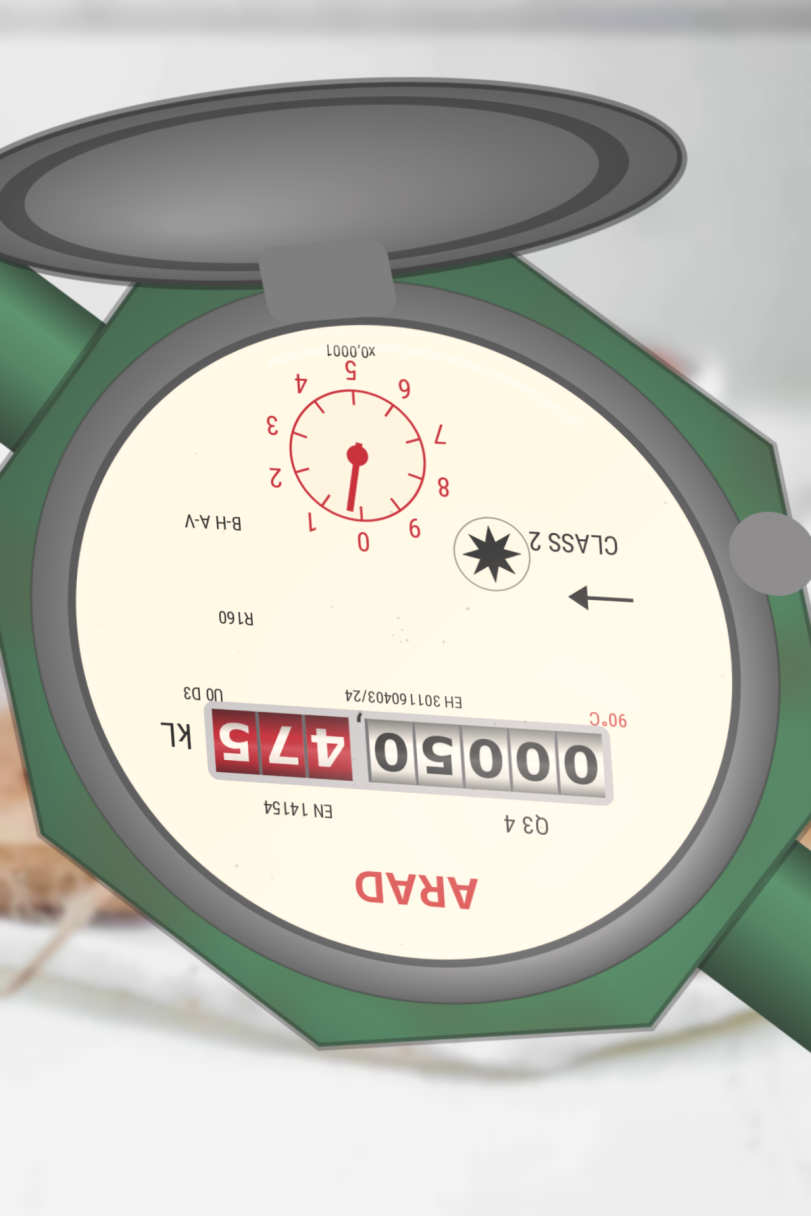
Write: **50.4750** kL
